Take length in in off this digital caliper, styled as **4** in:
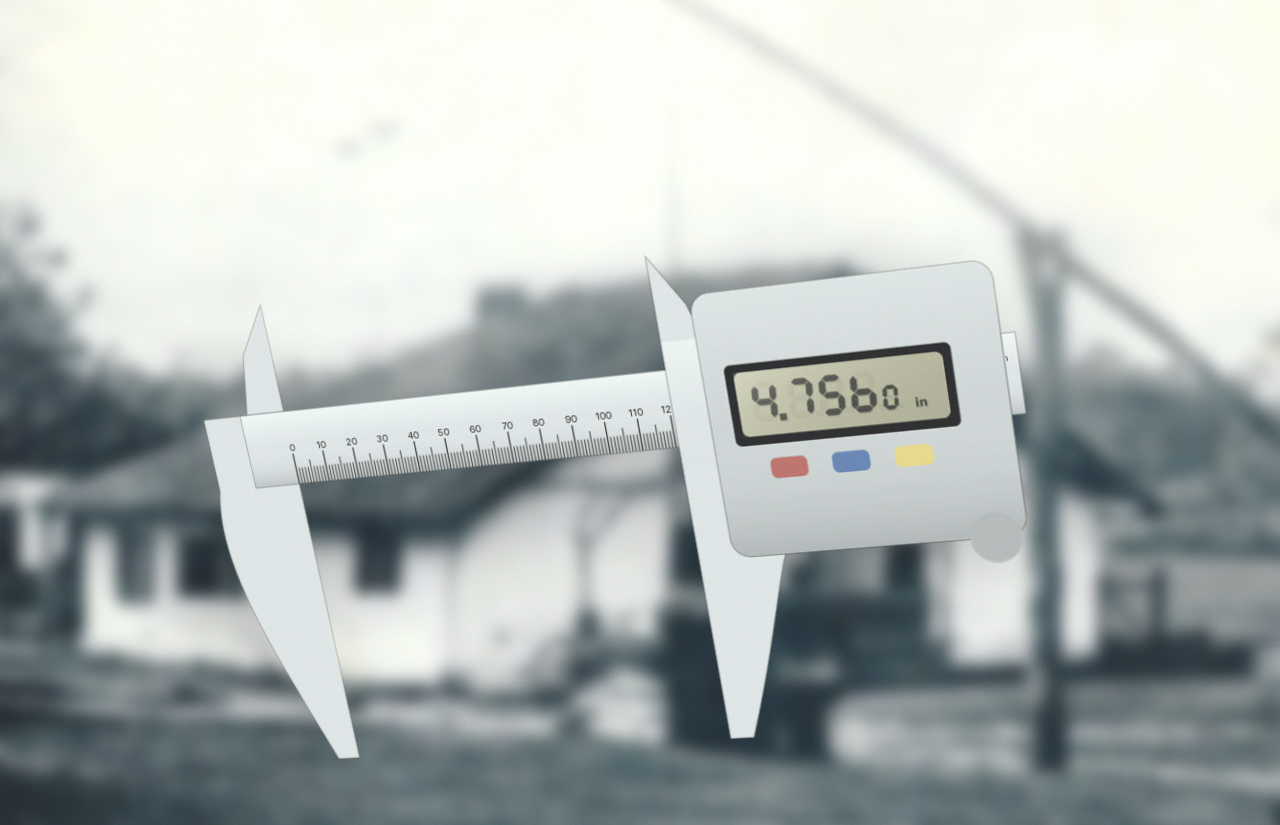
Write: **4.7560** in
